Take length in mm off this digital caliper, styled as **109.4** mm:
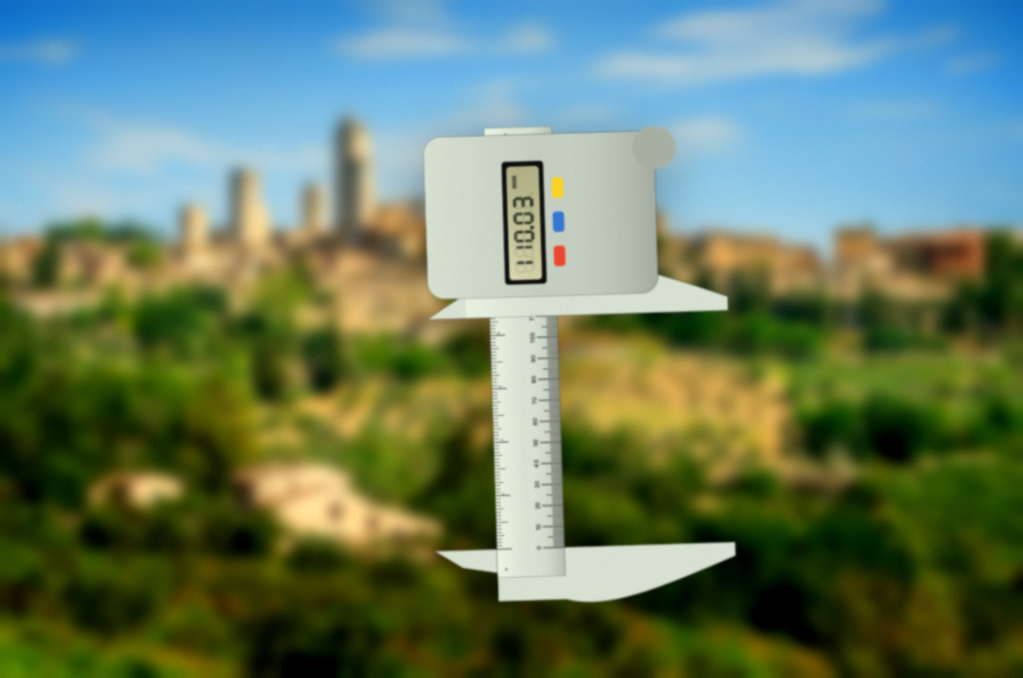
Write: **110.03** mm
